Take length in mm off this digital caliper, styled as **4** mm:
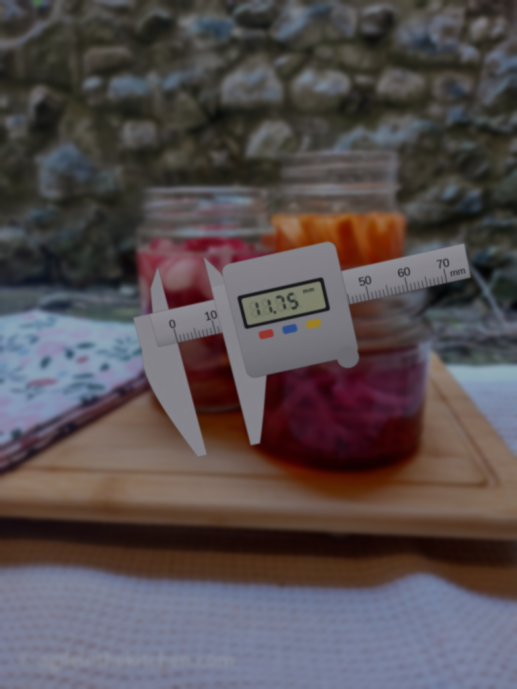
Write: **11.75** mm
